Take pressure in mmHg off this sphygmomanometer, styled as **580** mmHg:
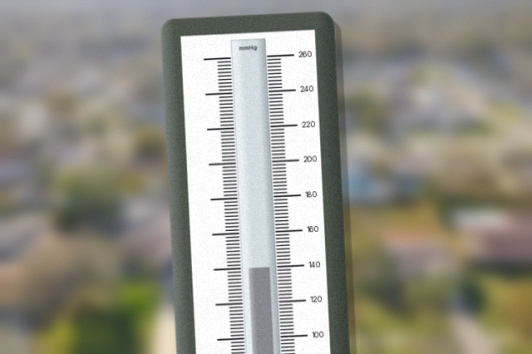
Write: **140** mmHg
